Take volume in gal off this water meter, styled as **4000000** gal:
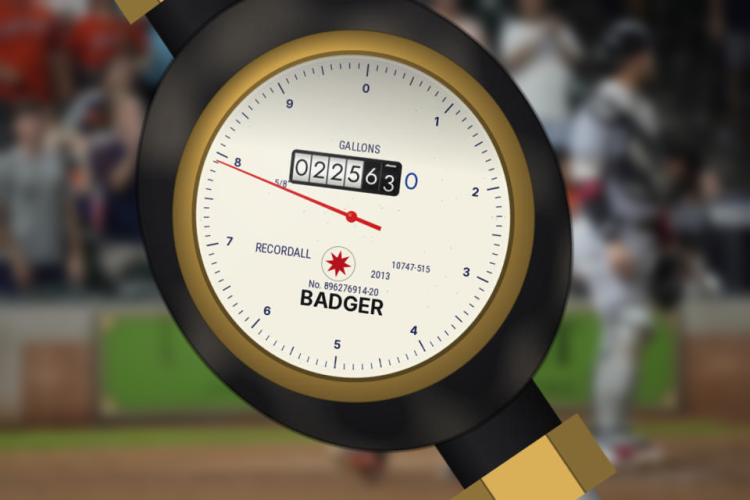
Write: **225627.9** gal
